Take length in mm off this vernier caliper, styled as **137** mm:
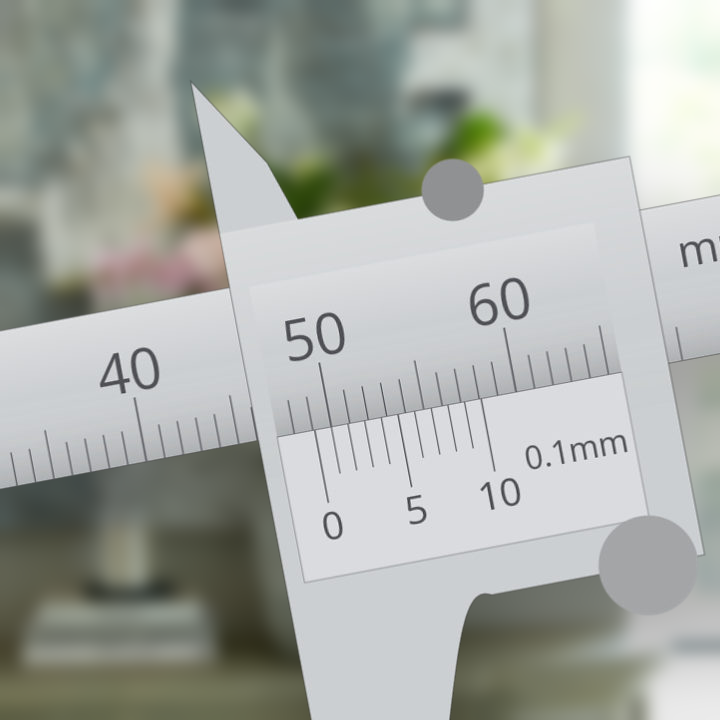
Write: **49.1** mm
